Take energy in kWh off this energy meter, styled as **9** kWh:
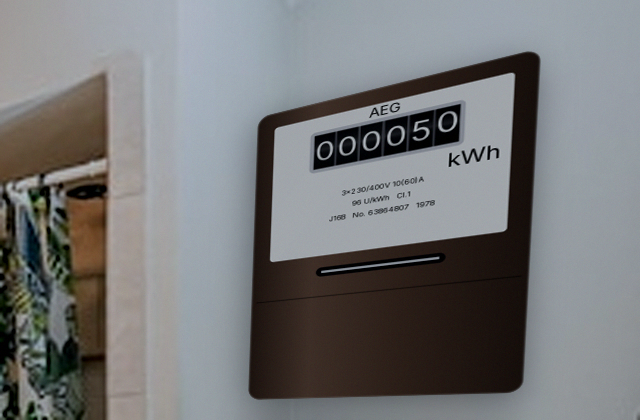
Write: **50** kWh
